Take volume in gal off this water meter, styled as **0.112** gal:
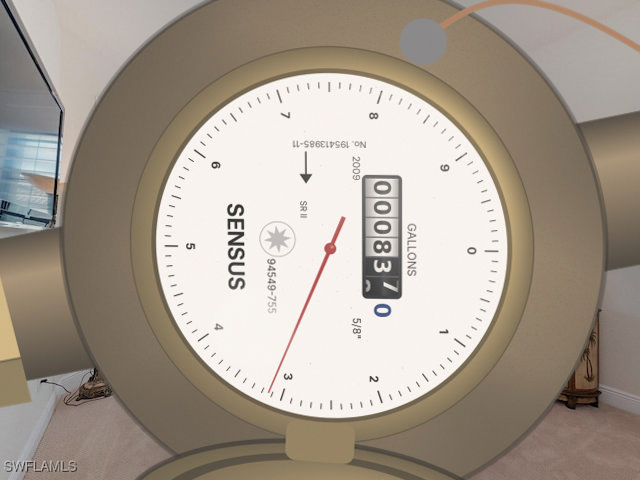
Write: **8373.1** gal
